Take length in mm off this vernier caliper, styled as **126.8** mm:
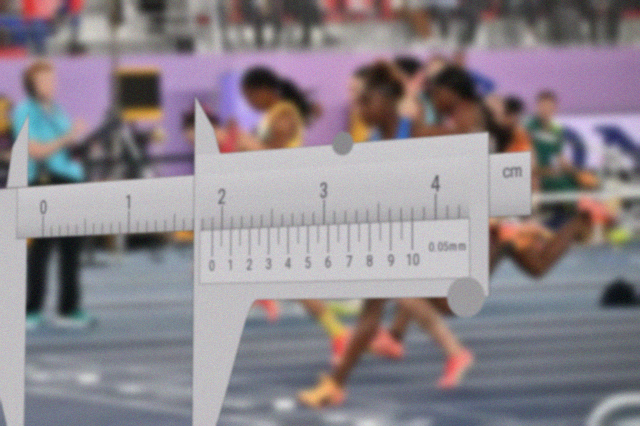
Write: **19.0** mm
